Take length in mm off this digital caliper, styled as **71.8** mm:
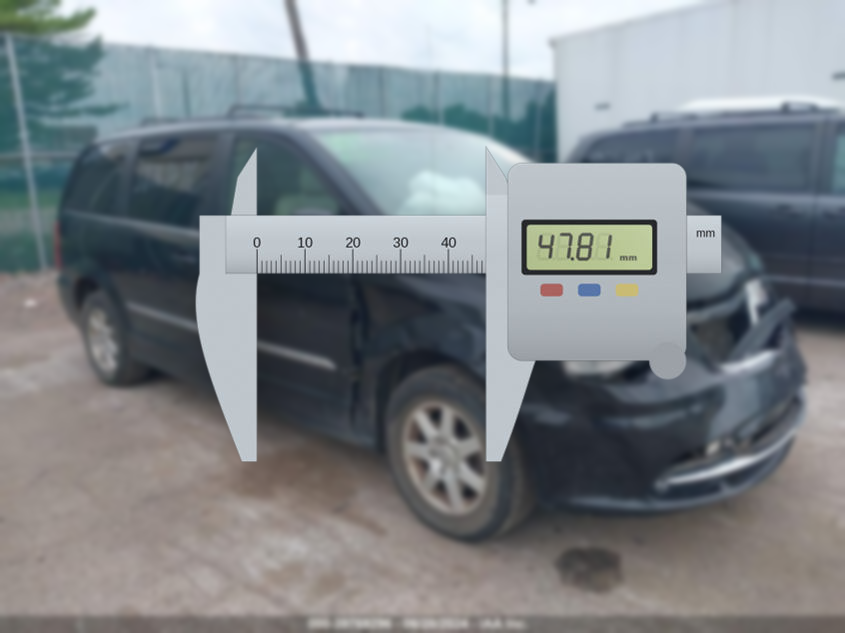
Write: **47.81** mm
